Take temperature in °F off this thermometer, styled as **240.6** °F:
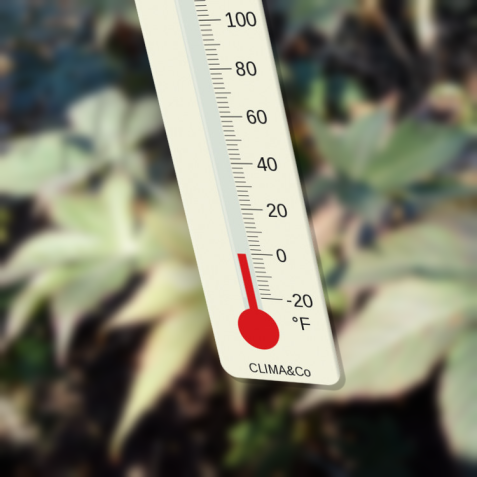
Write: **0** °F
